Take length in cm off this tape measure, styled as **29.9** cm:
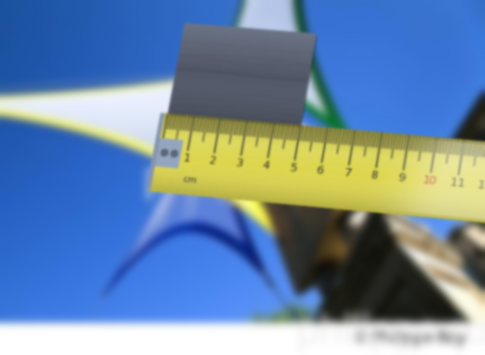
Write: **5** cm
